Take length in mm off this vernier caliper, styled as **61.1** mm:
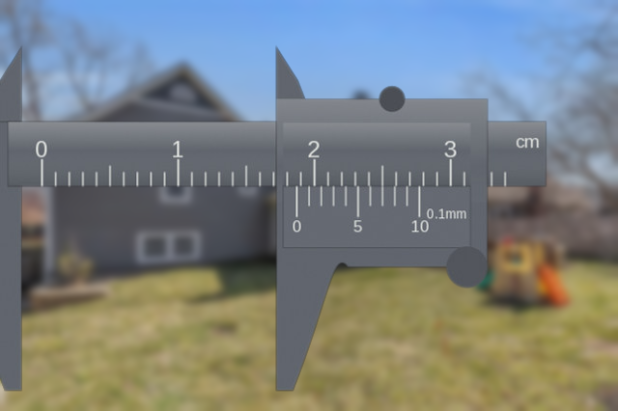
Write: **18.7** mm
